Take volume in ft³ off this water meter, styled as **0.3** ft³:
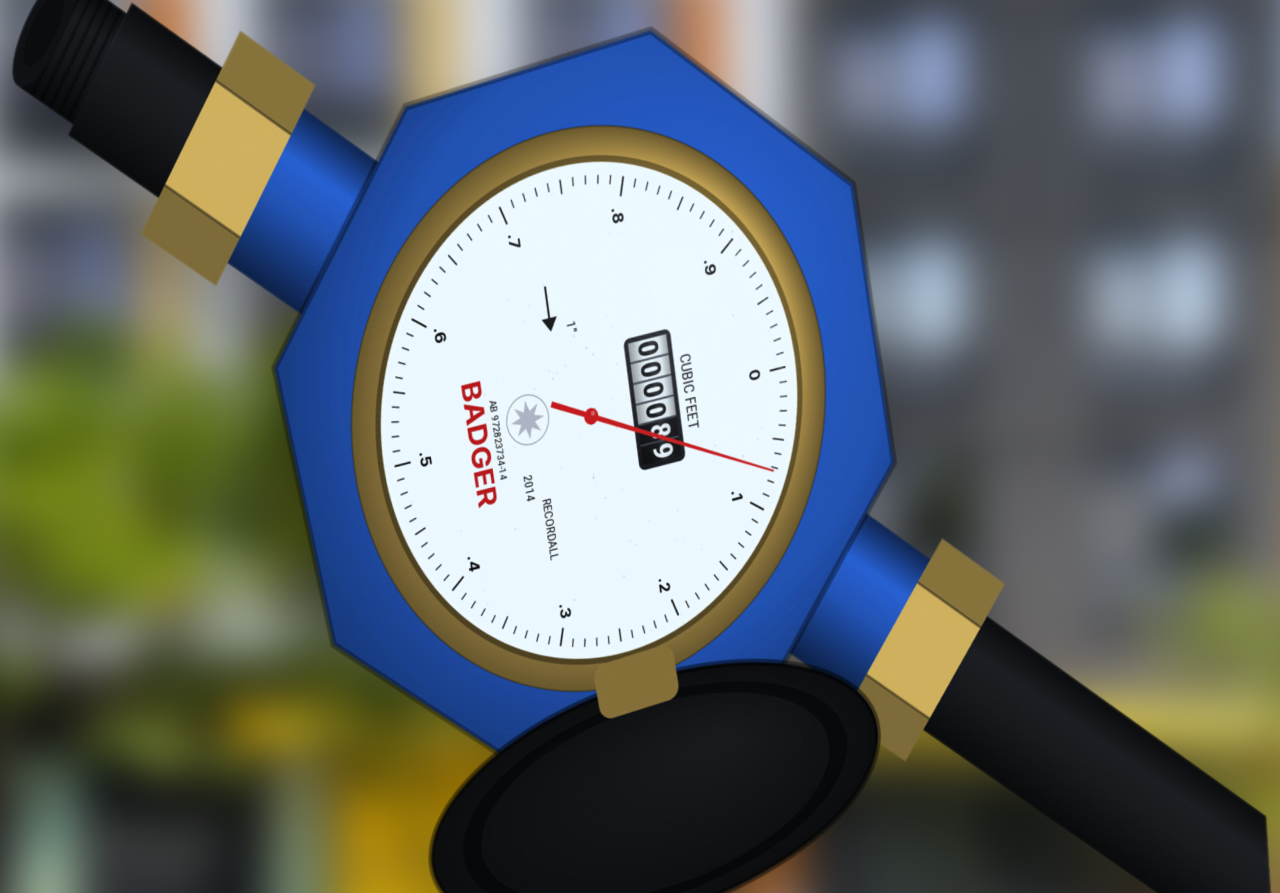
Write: **89.07** ft³
